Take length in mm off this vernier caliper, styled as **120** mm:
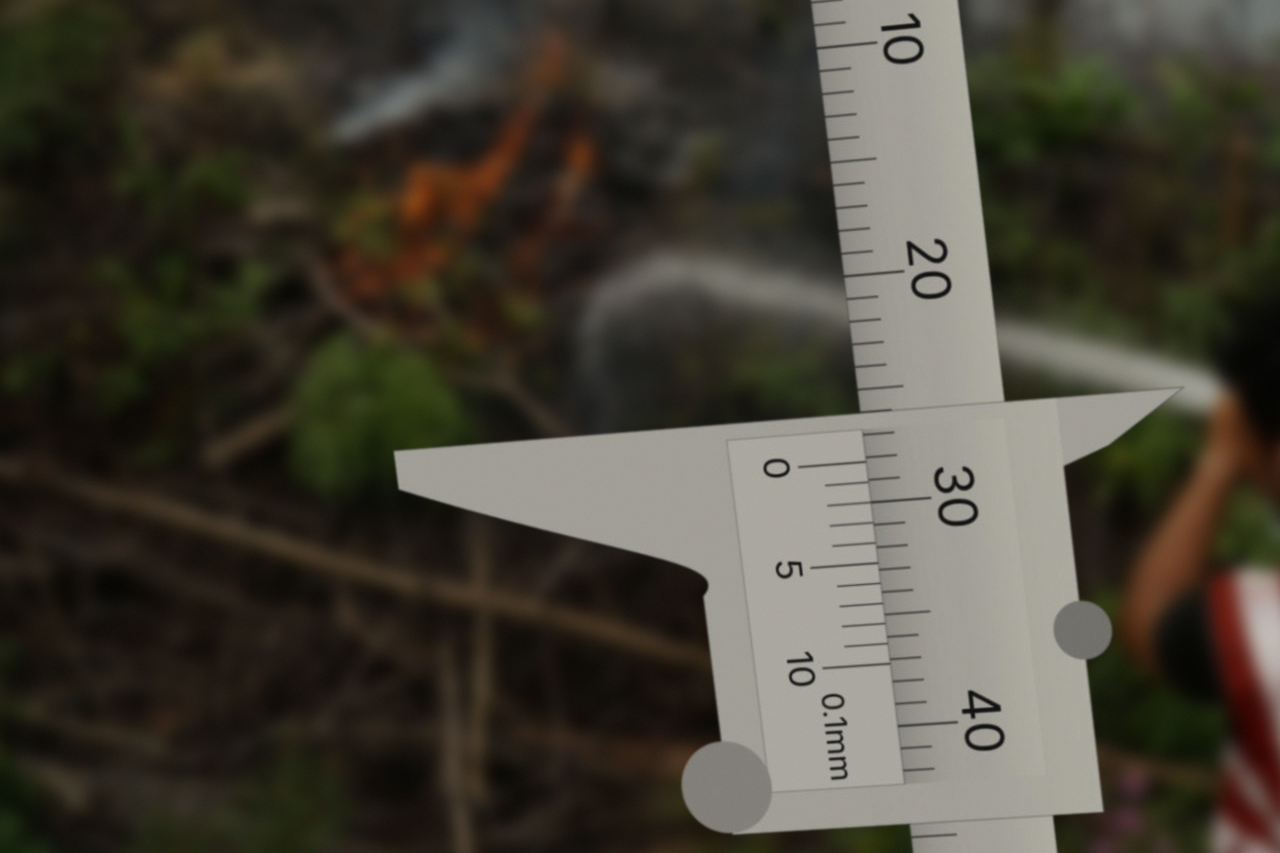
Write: **28.2** mm
